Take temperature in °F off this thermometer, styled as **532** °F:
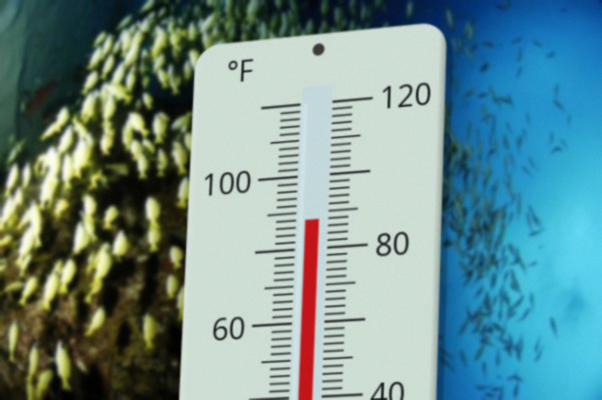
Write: **88** °F
